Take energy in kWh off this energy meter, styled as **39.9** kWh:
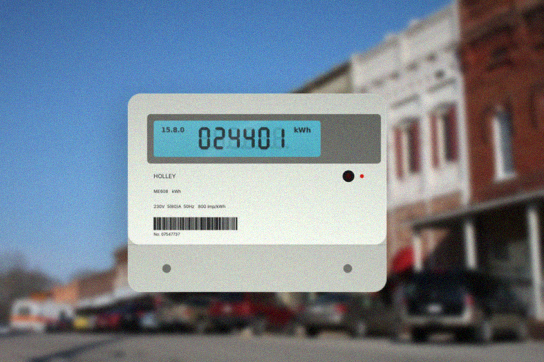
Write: **24401** kWh
